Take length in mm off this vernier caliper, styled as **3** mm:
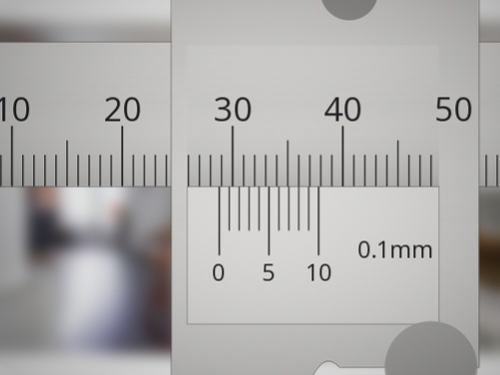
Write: **28.8** mm
